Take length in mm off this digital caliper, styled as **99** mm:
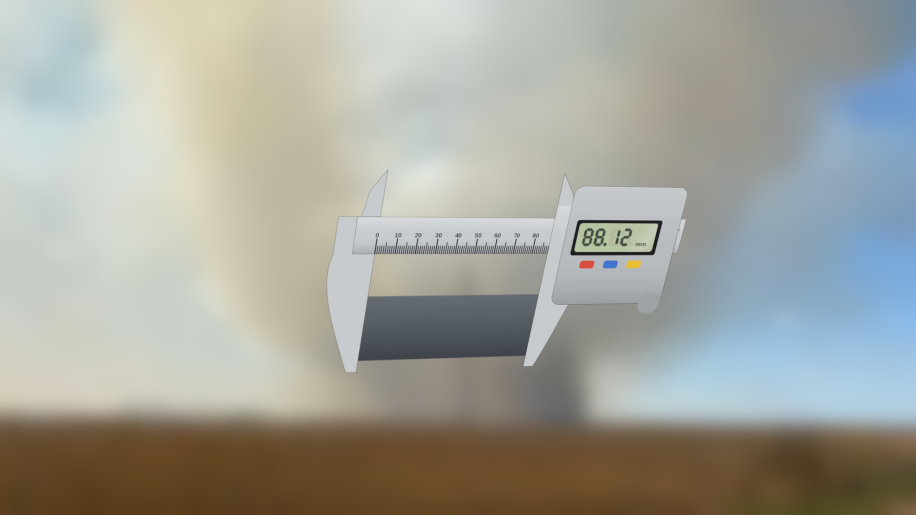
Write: **88.12** mm
